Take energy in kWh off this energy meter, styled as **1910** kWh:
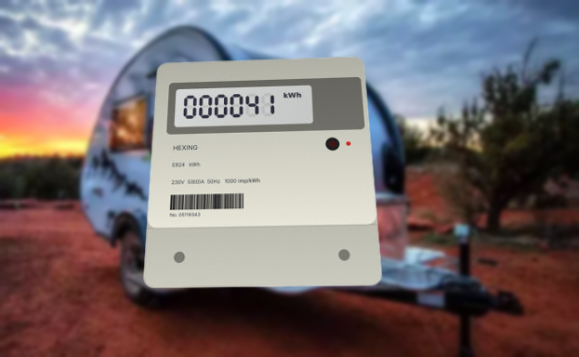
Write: **41** kWh
